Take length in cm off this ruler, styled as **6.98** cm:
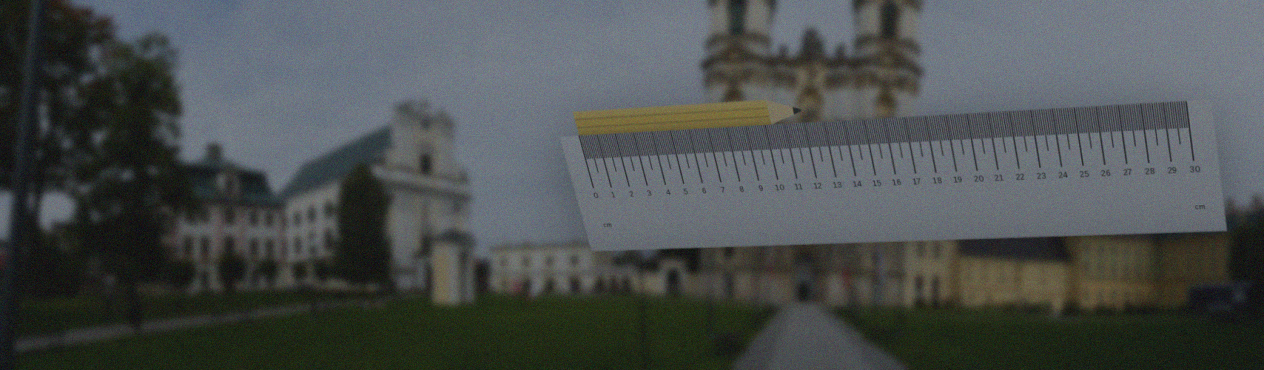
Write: **12** cm
